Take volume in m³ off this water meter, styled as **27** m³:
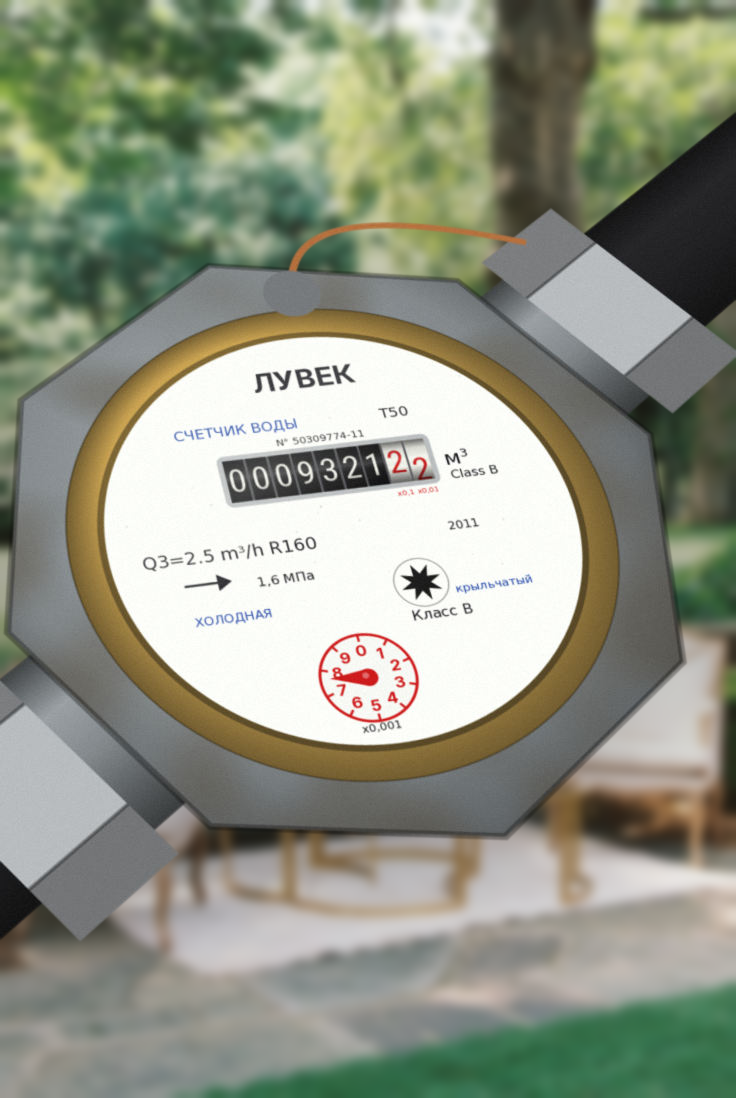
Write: **9321.217** m³
